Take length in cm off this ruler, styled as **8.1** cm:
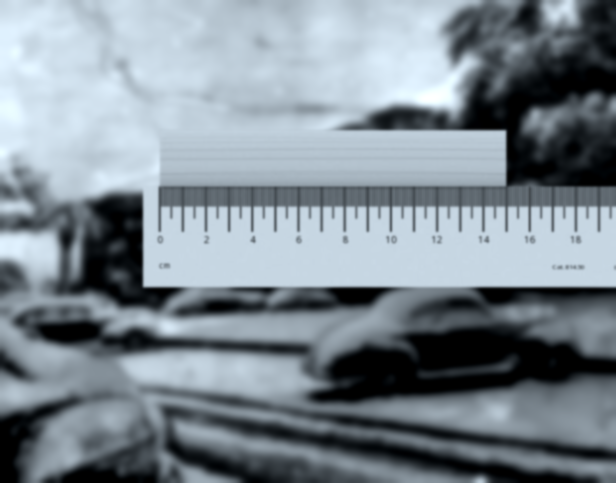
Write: **15** cm
